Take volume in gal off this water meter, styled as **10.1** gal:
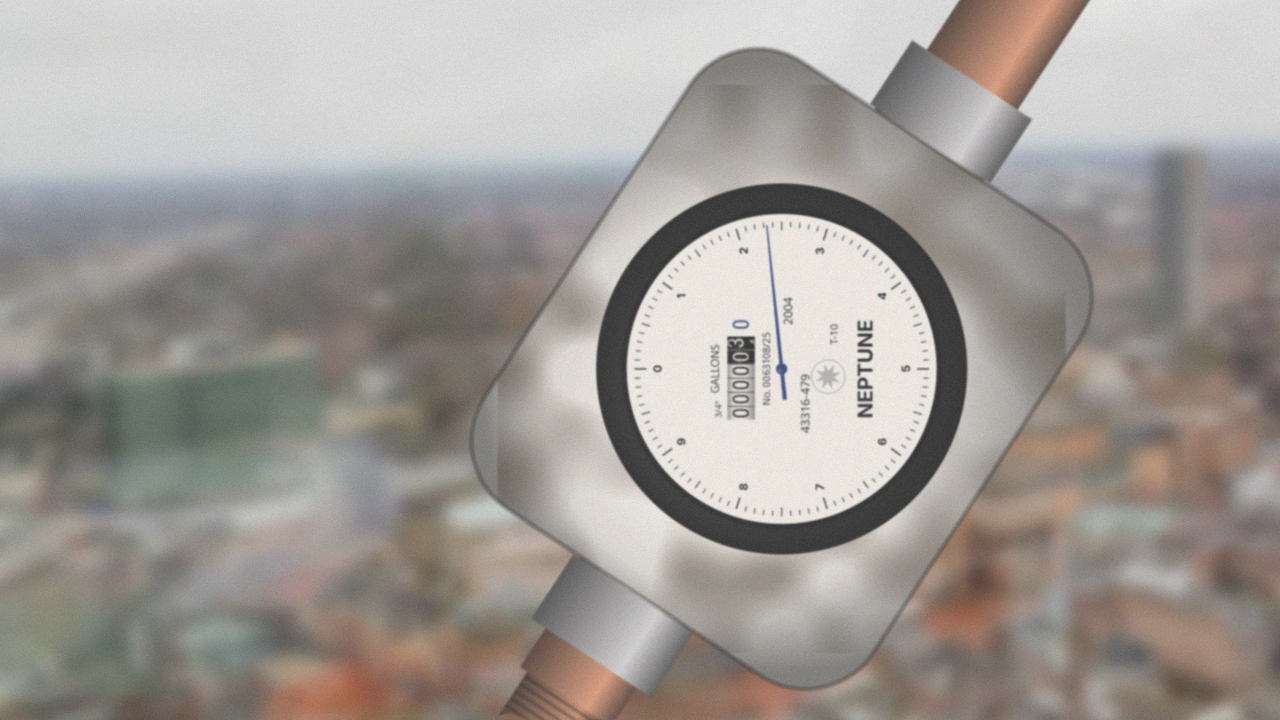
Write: **32.3** gal
